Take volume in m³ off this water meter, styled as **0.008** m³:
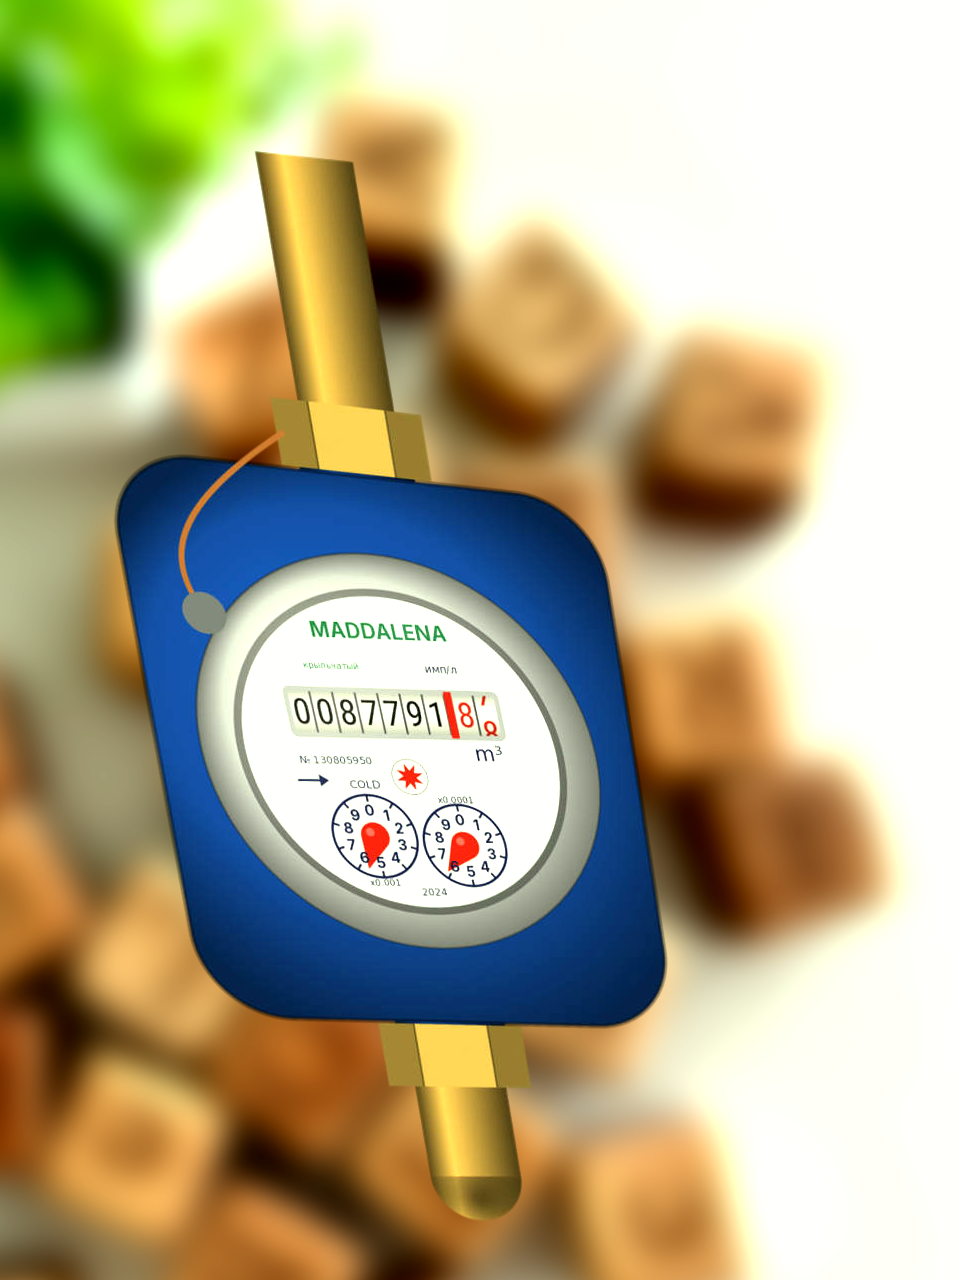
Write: **87791.8756** m³
